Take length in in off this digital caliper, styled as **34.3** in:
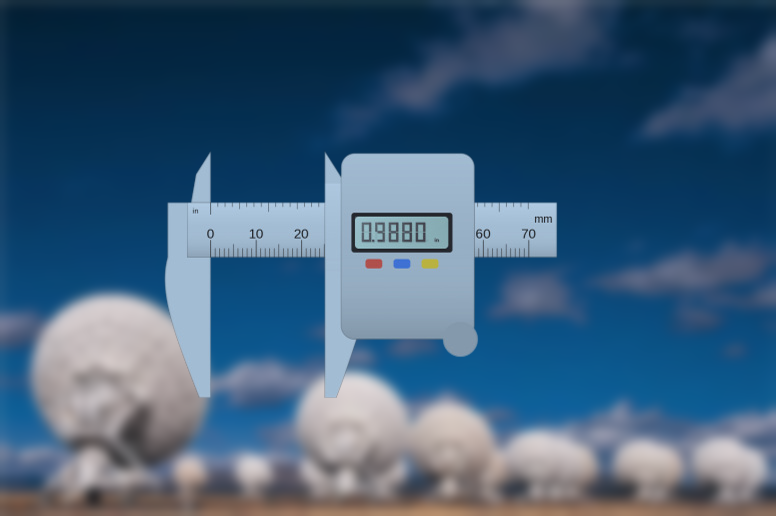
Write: **0.9880** in
